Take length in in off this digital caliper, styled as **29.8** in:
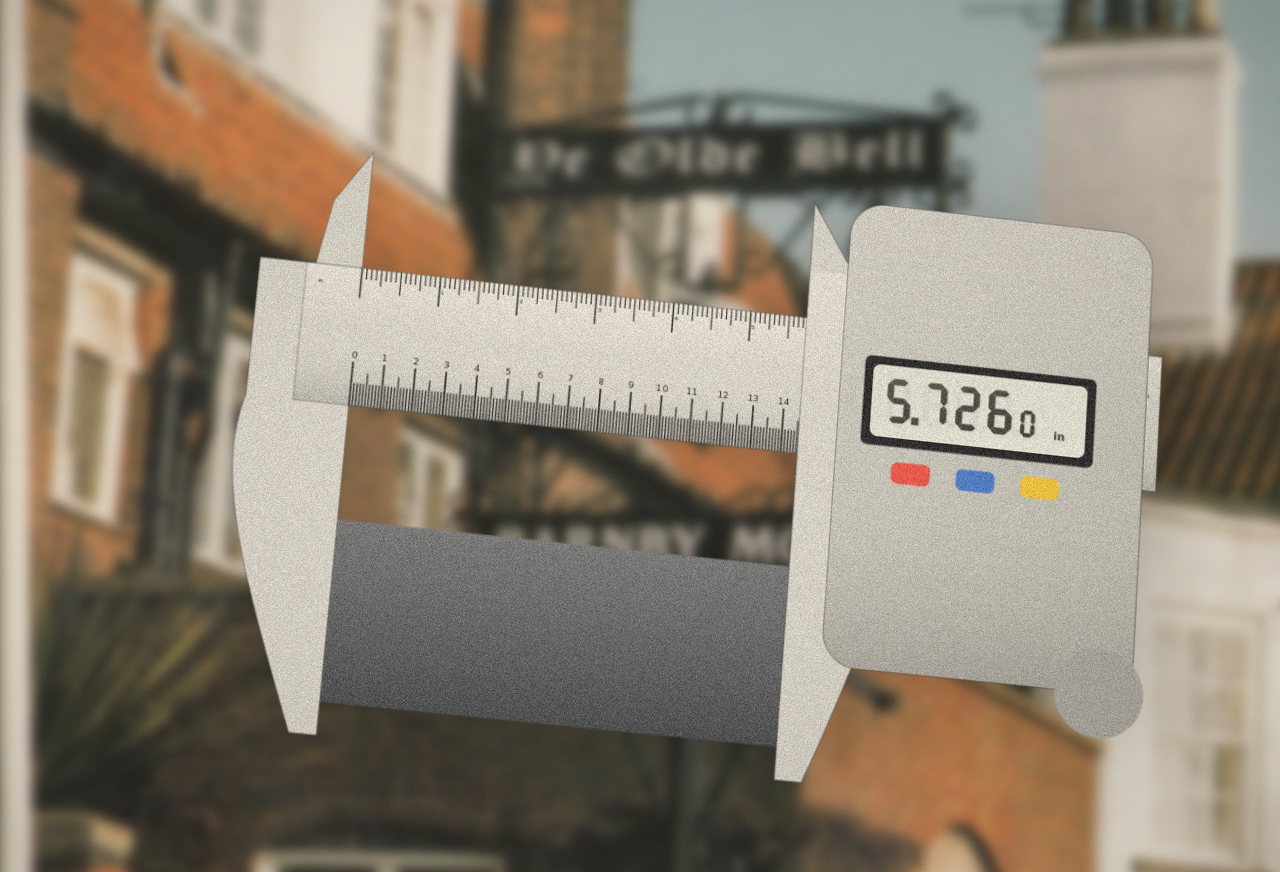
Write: **5.7260** in
